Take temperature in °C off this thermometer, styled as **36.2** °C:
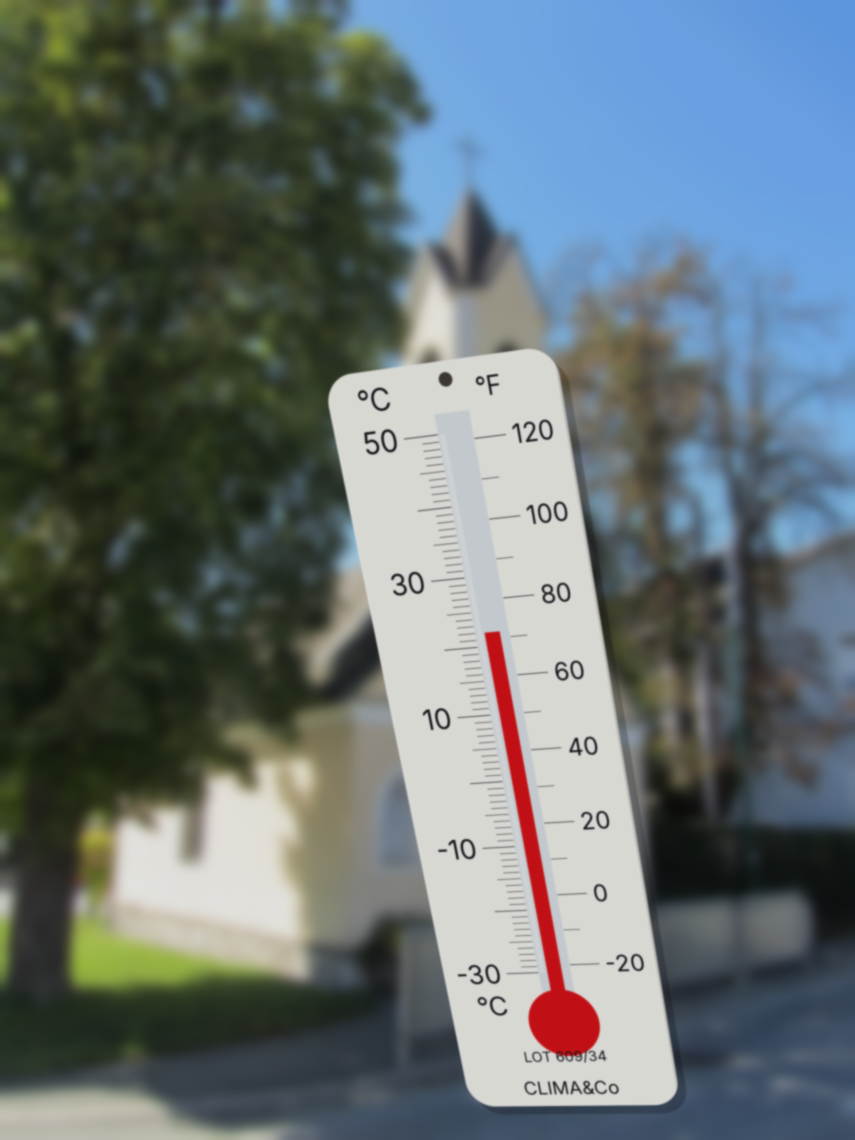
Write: **22** °C
